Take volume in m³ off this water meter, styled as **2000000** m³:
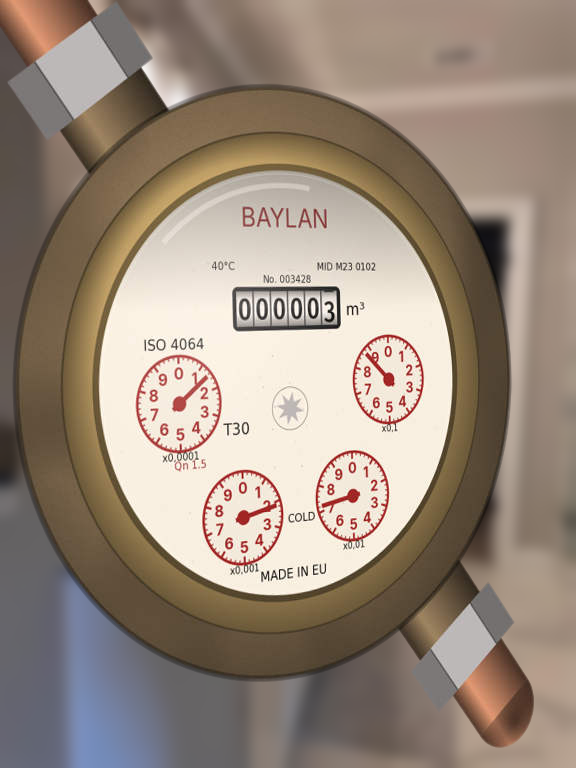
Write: **2.8721** m³
